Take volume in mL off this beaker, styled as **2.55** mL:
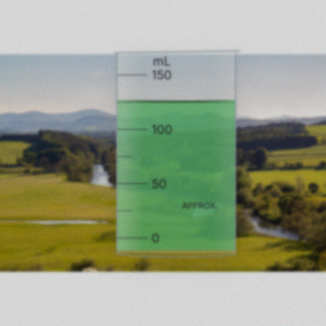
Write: **125** mL
